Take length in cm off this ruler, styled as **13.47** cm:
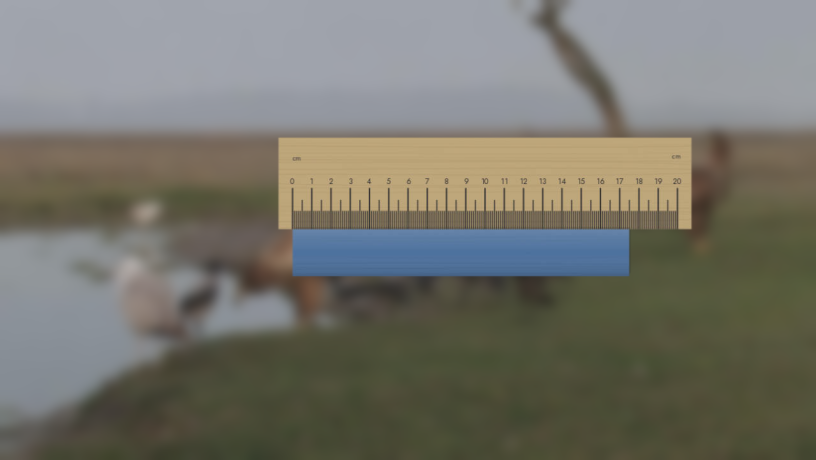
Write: **17.5** cm
